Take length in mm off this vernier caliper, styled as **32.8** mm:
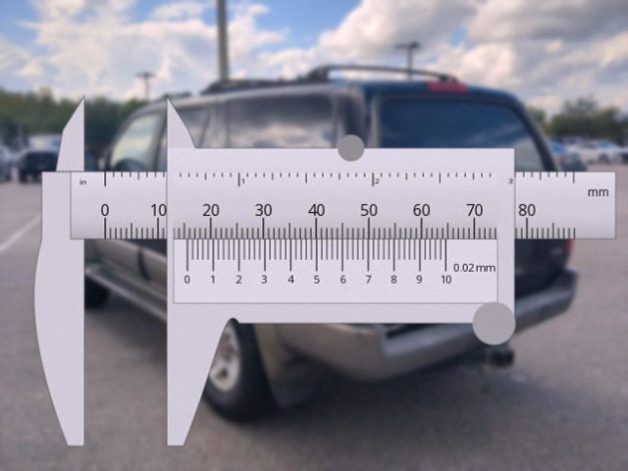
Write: **15.6** mm
